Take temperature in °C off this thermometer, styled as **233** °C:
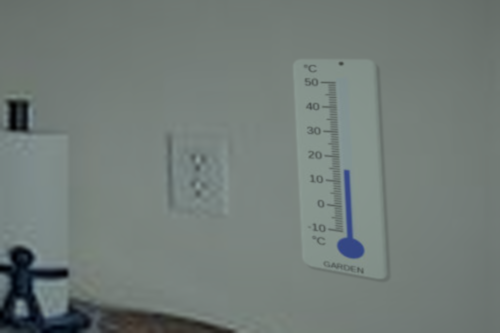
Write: **15** °C
